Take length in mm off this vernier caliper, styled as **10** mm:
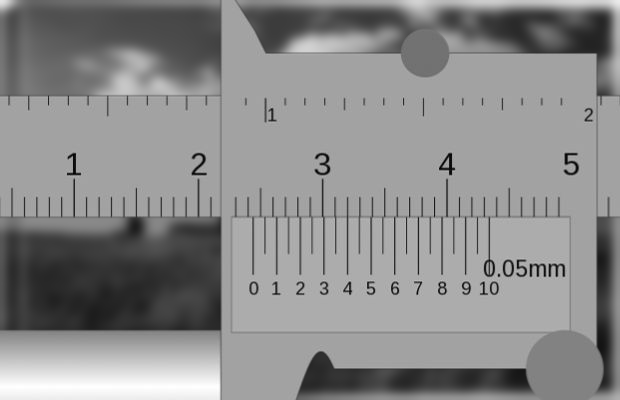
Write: **24.4** mm
